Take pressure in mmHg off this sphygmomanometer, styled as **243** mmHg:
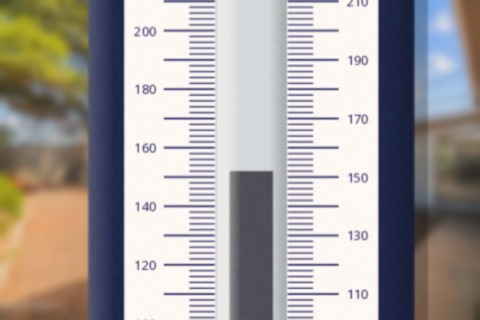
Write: **152** mmHg
